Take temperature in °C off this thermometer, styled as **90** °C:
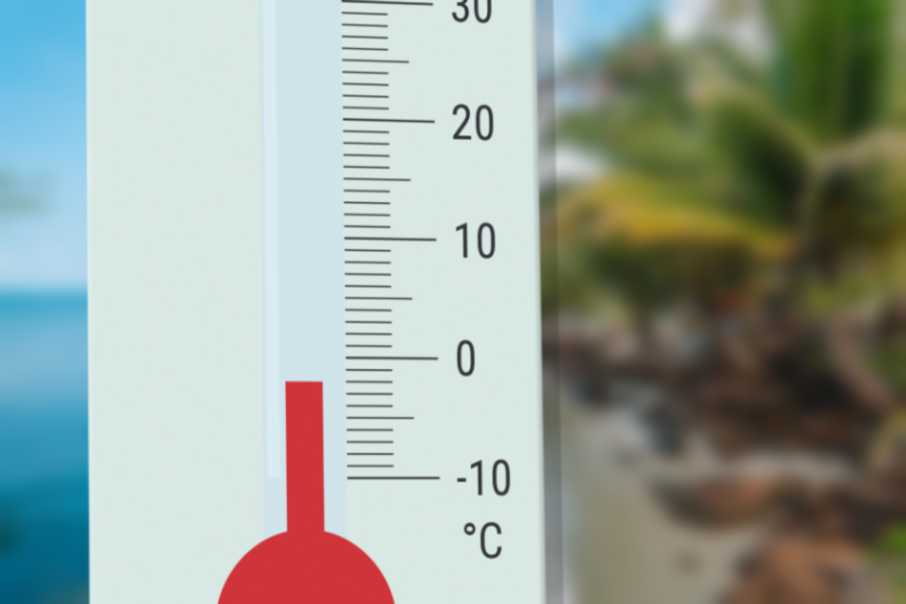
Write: **-2** °C
